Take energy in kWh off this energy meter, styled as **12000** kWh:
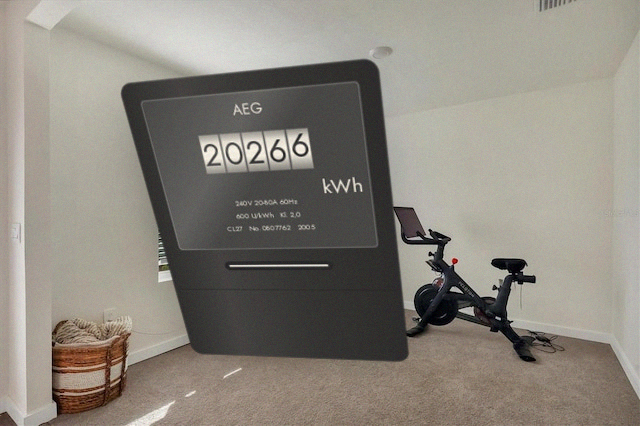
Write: **20266** kWh
